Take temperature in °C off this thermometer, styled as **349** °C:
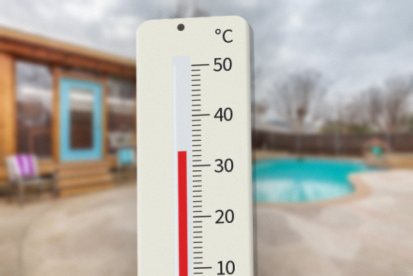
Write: **33** °C
